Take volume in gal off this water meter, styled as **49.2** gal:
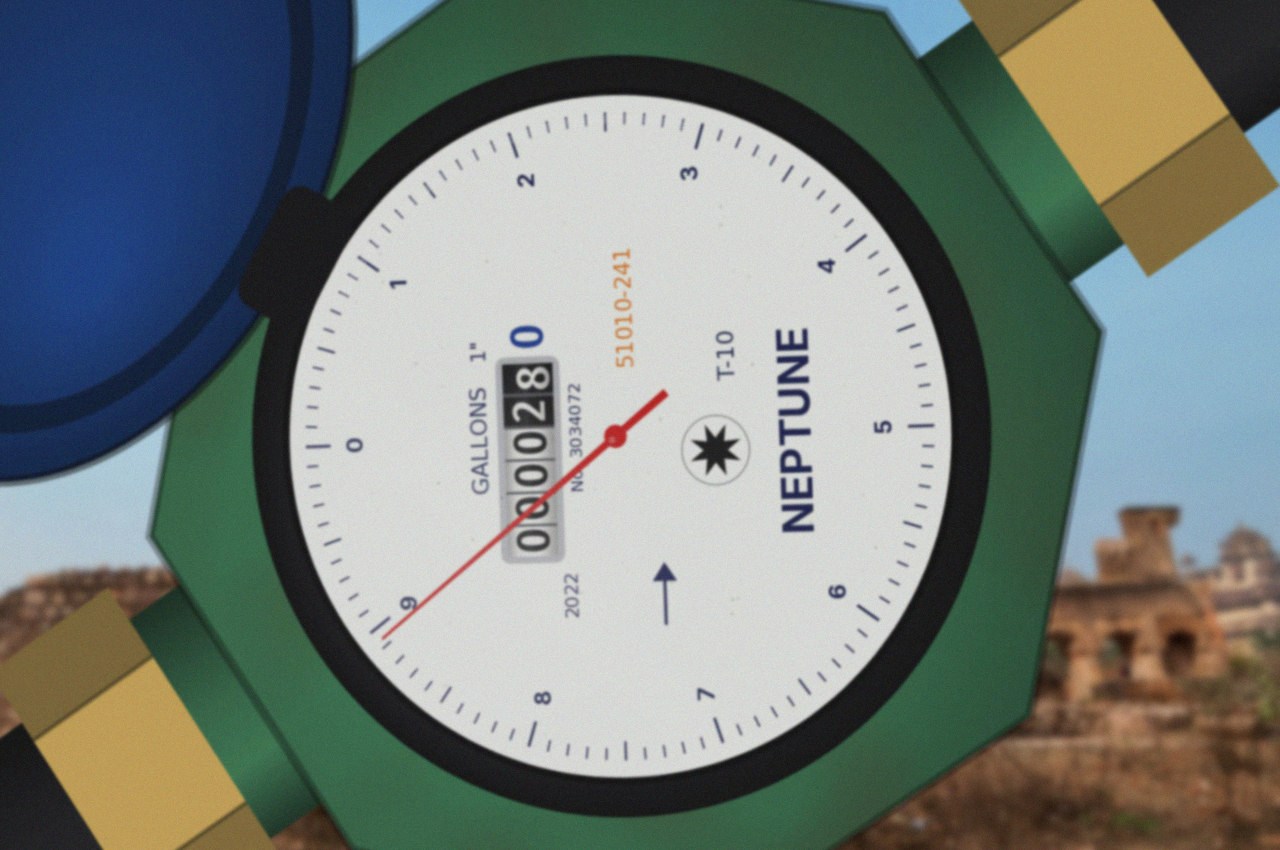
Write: **278.9** gal
